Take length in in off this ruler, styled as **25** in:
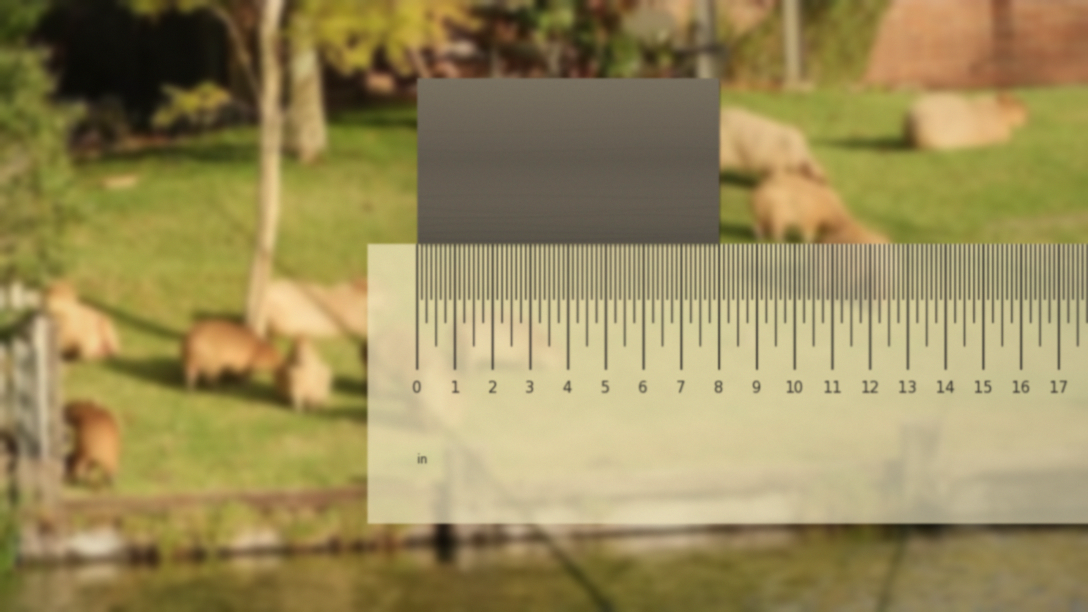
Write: **8** in
